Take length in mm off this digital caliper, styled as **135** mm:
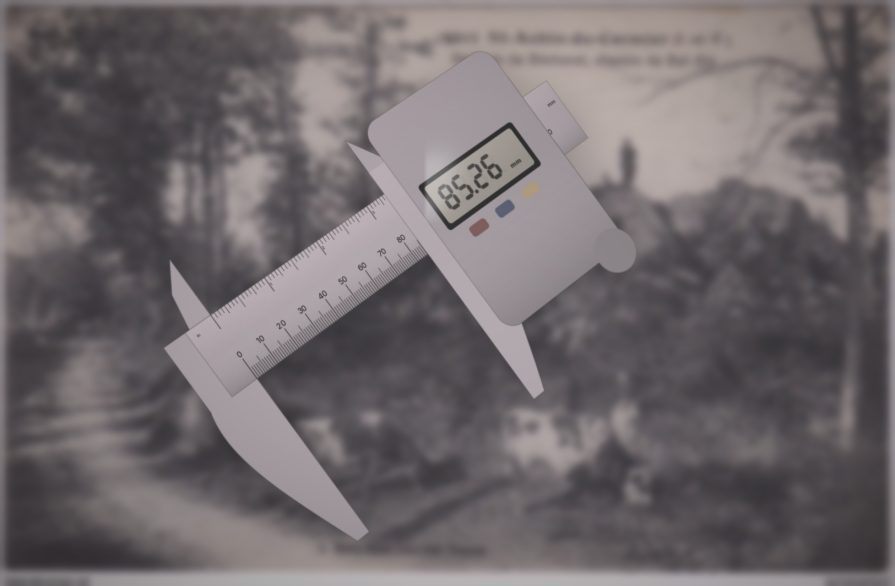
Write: **85.26** mm
